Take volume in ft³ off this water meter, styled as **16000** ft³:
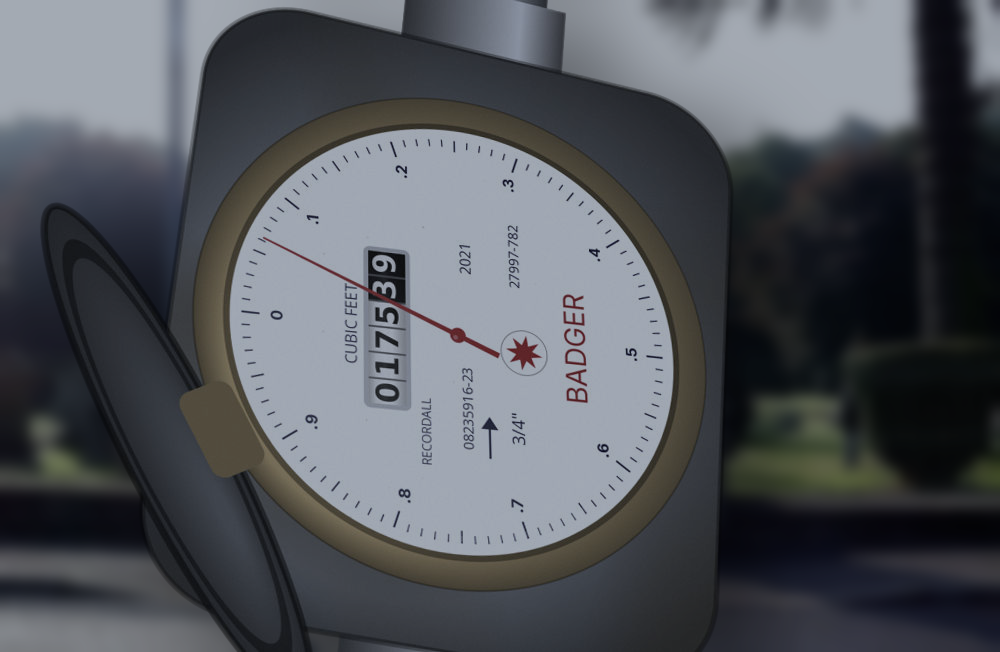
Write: **17539.06** ft³
